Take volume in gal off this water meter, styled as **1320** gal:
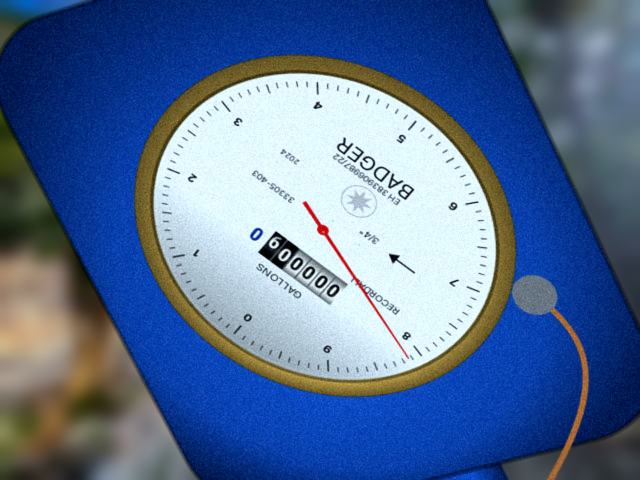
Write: **88.1** gal
